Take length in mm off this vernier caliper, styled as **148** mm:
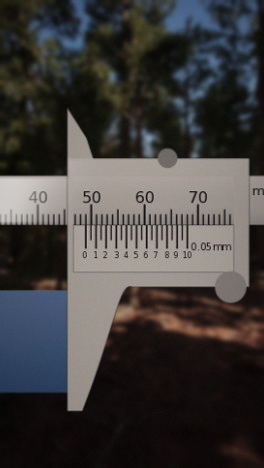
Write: **49.0** mm
